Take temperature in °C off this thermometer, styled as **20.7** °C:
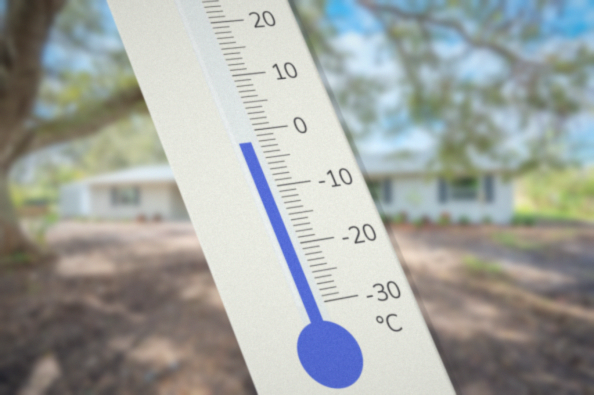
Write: **-2** °C
